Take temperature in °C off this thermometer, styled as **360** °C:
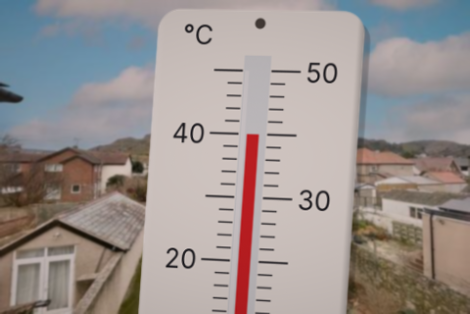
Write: **40** °C
